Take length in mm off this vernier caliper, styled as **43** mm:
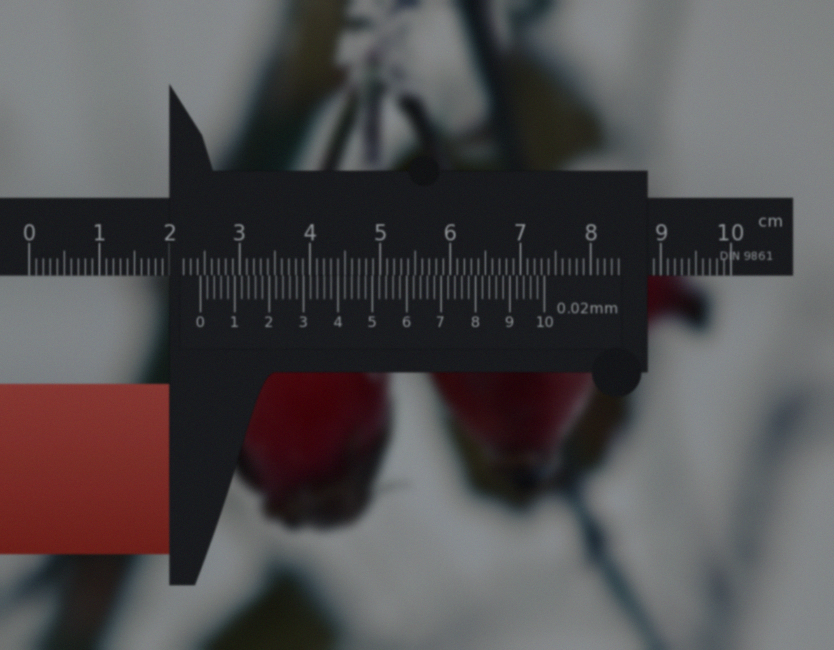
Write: **24.4** mm
